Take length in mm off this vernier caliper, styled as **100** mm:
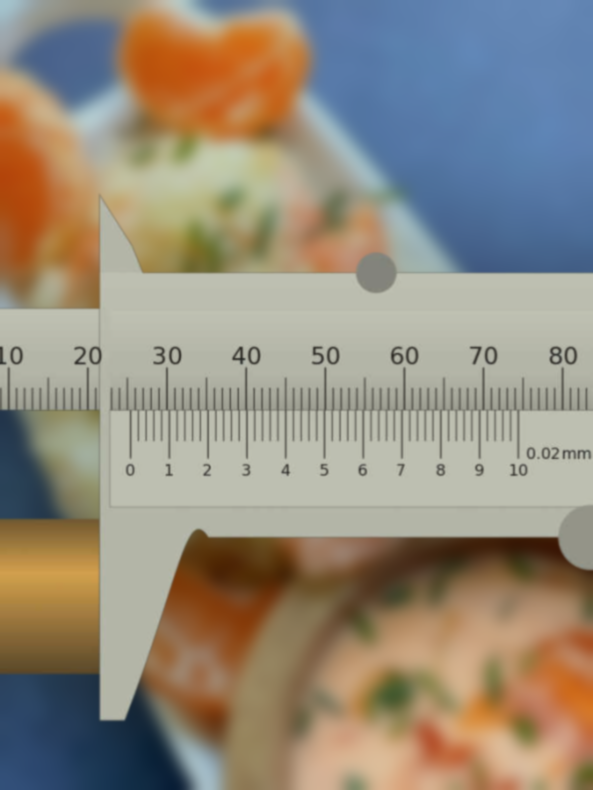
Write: **25.4** mm
